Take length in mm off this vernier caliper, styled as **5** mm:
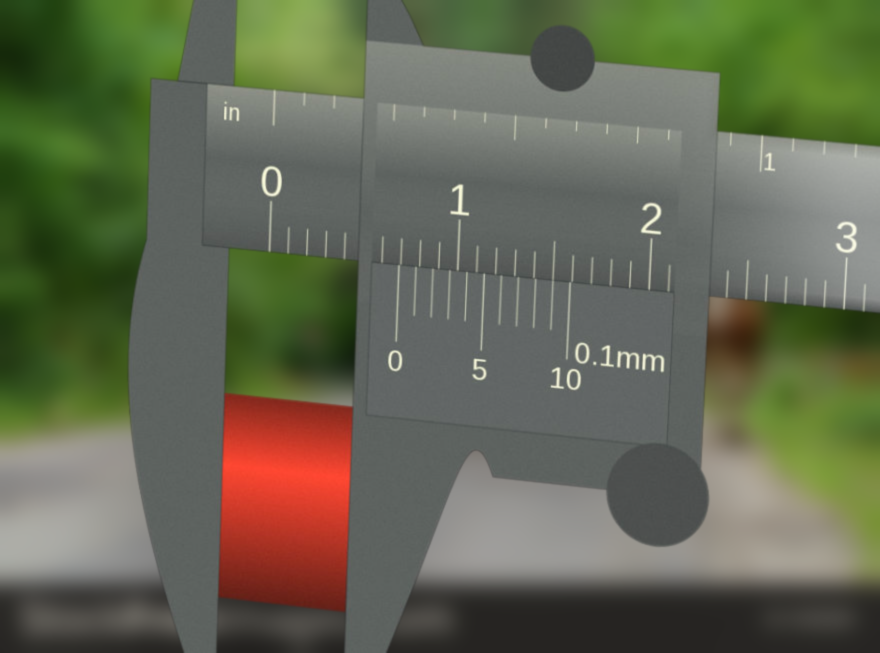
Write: **6.9** mm
